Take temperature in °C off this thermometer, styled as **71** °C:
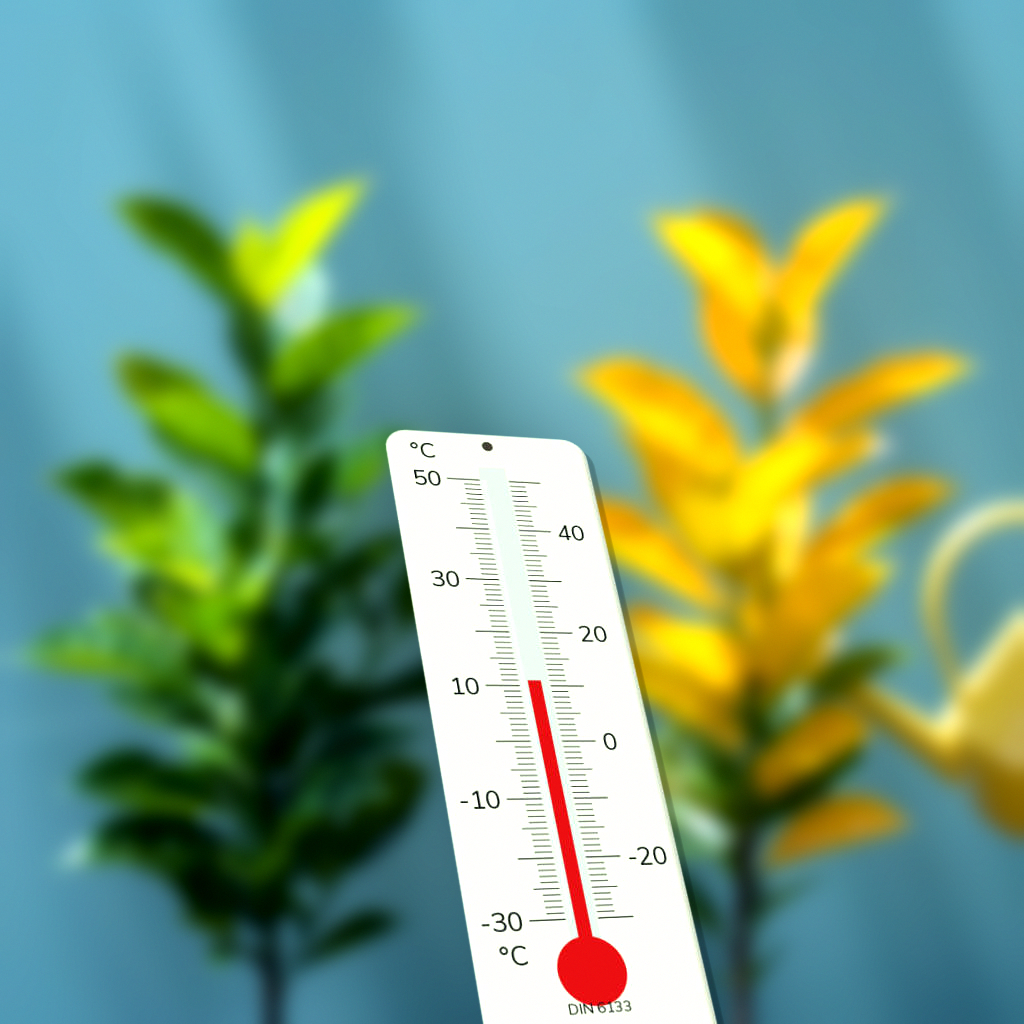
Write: **11** °C
